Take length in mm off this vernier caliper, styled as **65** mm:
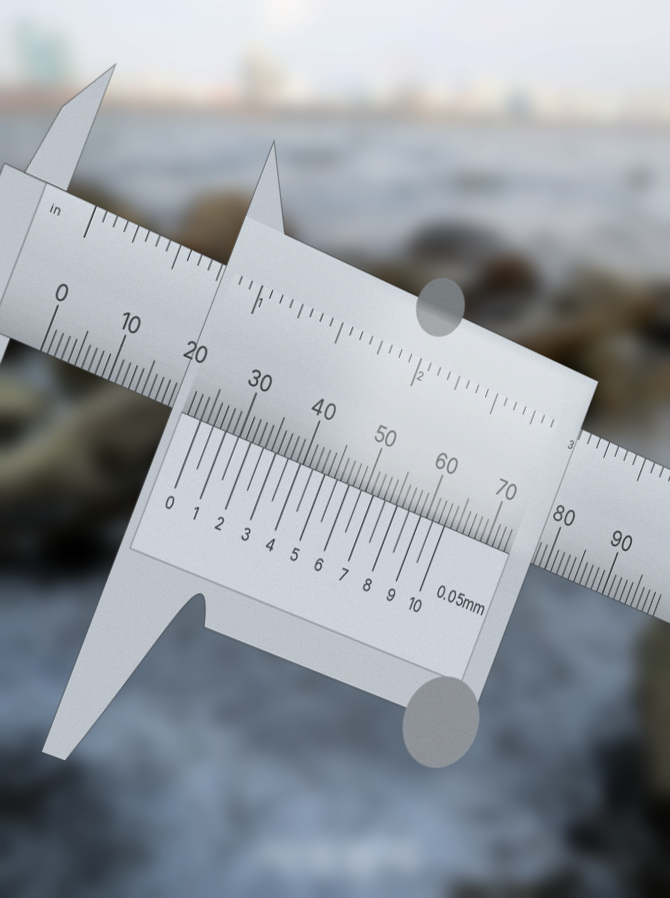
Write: **24.0** mm
